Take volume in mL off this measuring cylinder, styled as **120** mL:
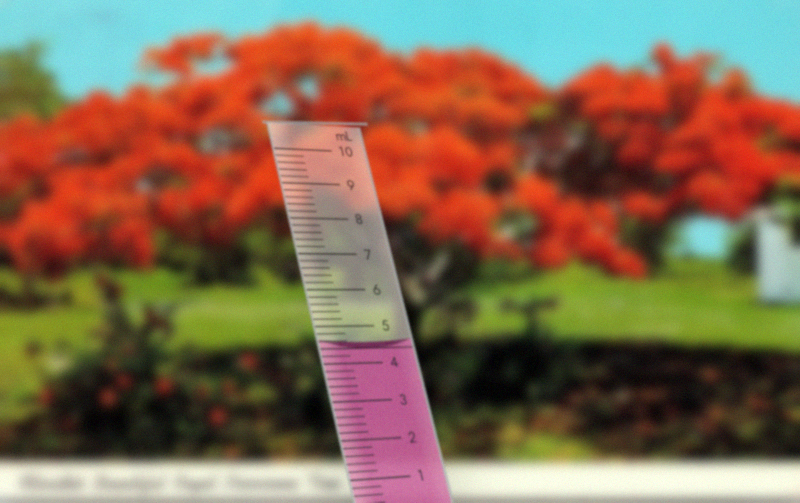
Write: **4.4** mL
